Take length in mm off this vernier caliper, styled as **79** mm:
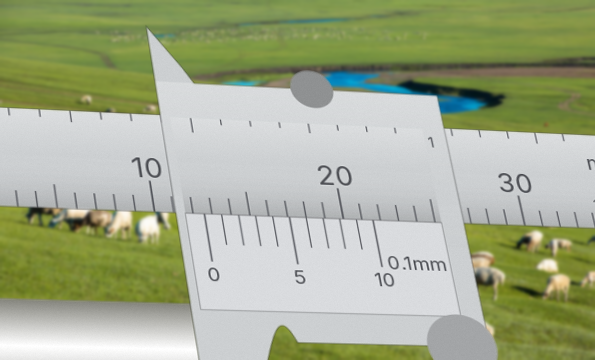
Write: **12.6** mm
